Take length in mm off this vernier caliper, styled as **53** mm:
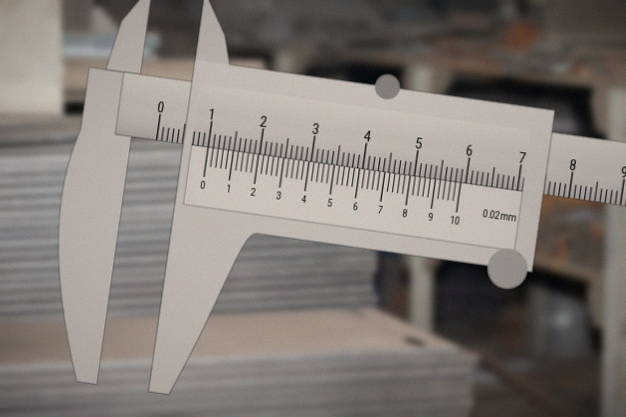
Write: **10.0** mm
